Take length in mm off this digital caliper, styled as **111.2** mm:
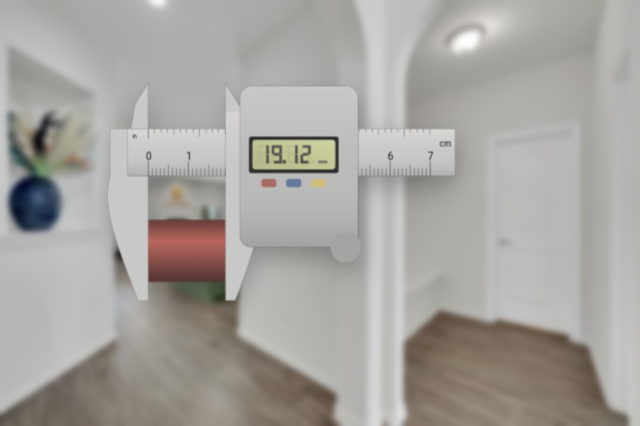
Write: **19.12** mm
